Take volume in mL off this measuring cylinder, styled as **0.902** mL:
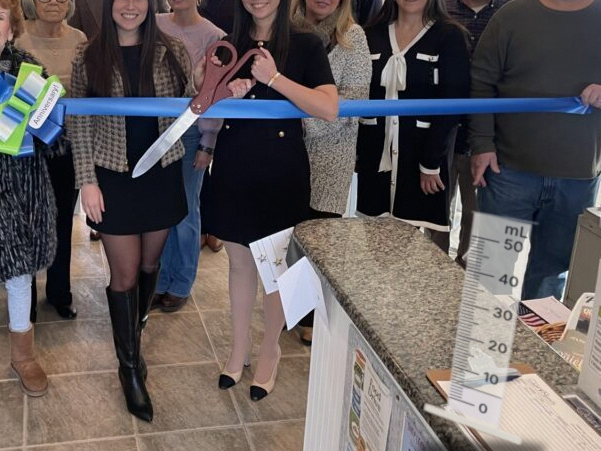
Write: **5** mL
